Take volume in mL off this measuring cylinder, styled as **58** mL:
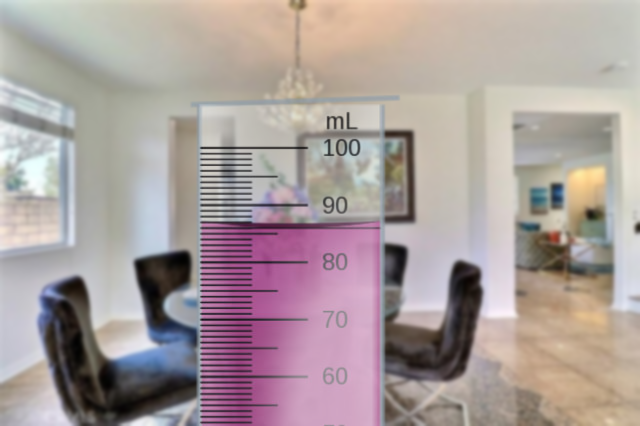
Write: **86** mL
